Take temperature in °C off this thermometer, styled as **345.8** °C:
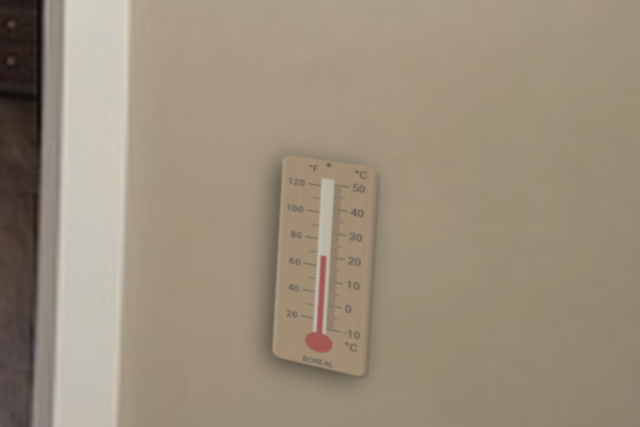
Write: **20** °C
